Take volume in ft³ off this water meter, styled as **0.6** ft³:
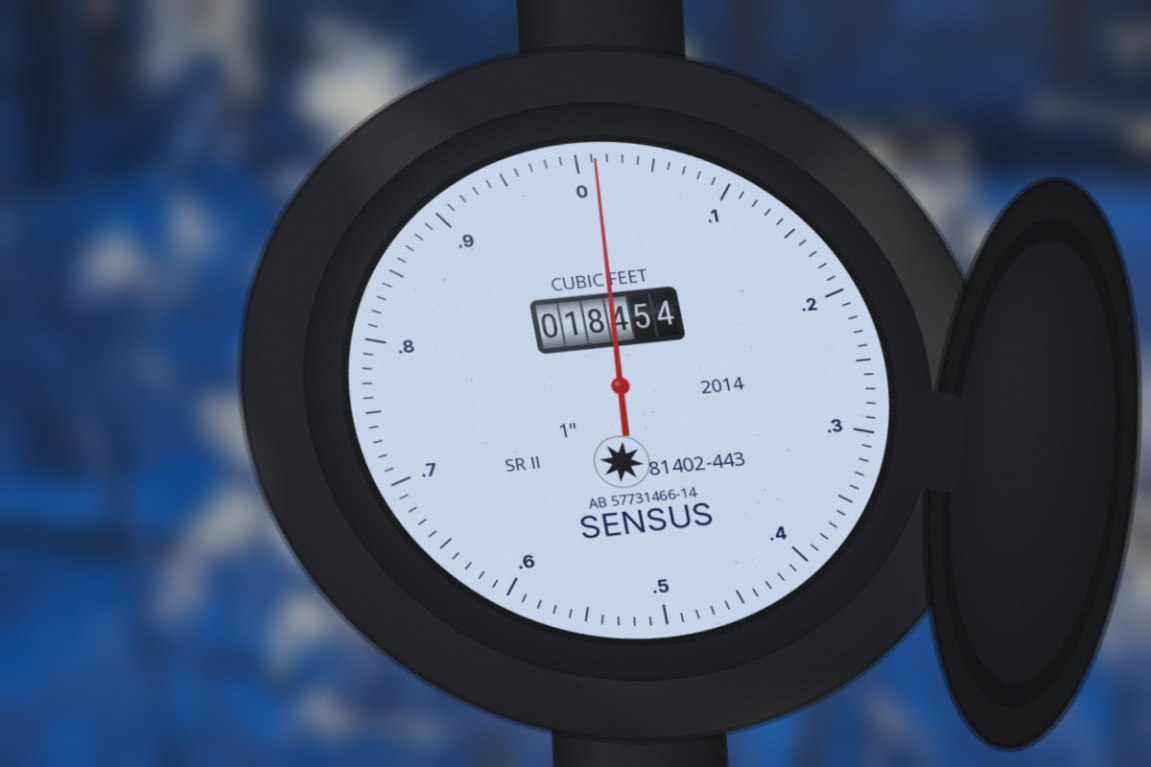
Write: **18454.01** ft³
